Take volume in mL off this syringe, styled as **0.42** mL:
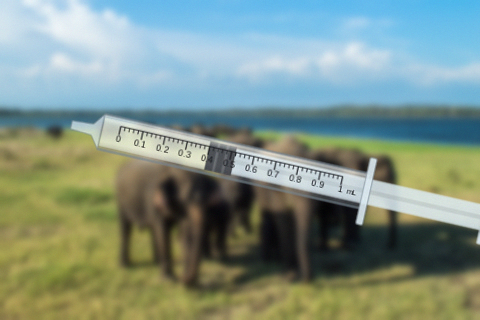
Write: **0.4** mL
